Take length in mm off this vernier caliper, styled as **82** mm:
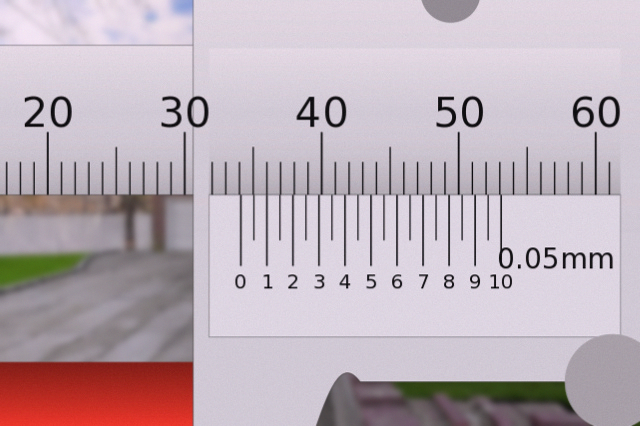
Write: **34.1** mm
